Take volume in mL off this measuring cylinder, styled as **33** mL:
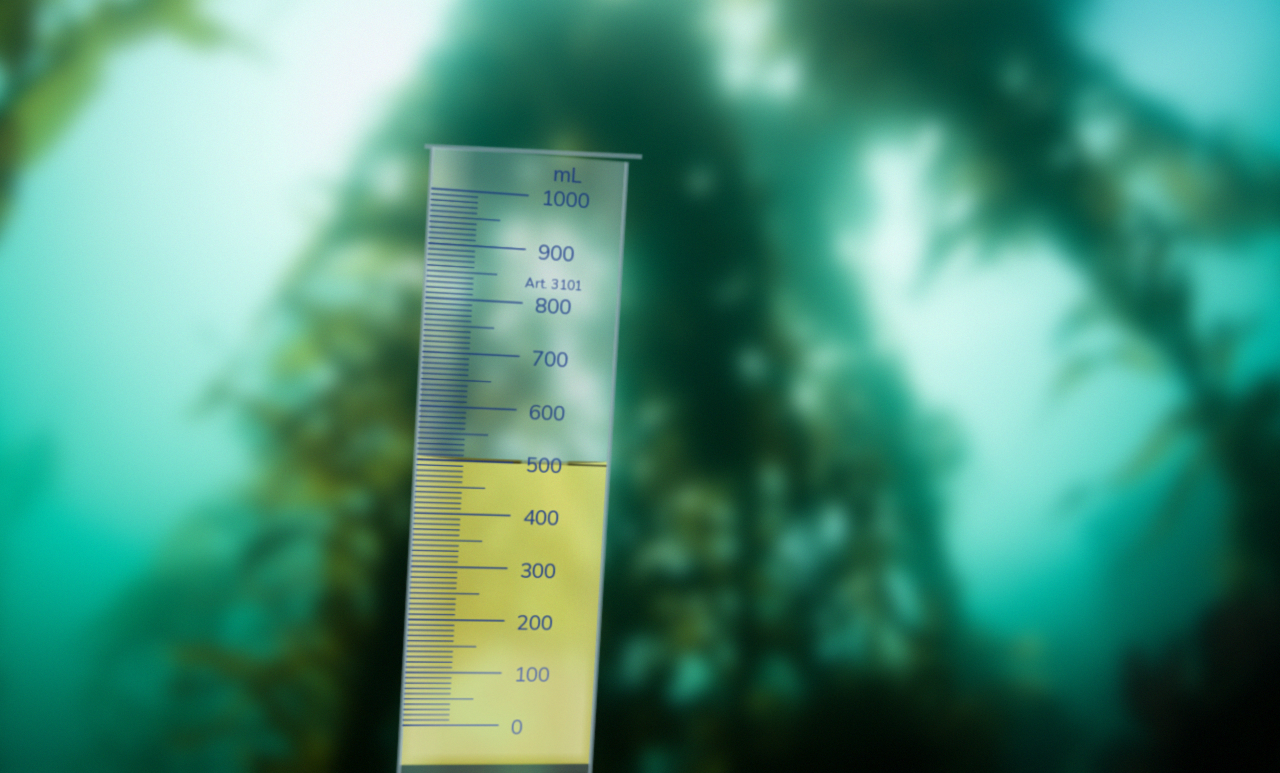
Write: **500** mL
